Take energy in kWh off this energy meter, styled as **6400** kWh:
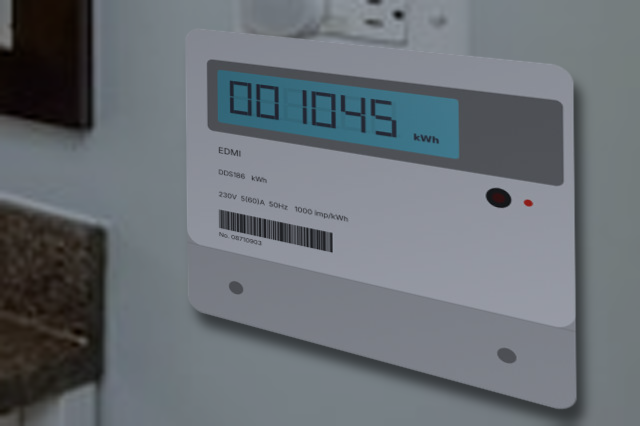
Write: **1045** kWh
